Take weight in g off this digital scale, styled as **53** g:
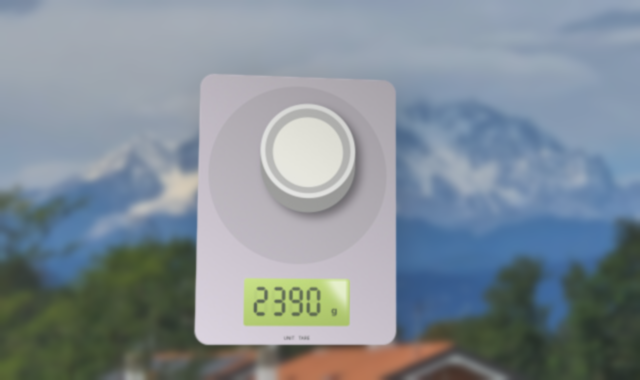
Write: **2390** g
